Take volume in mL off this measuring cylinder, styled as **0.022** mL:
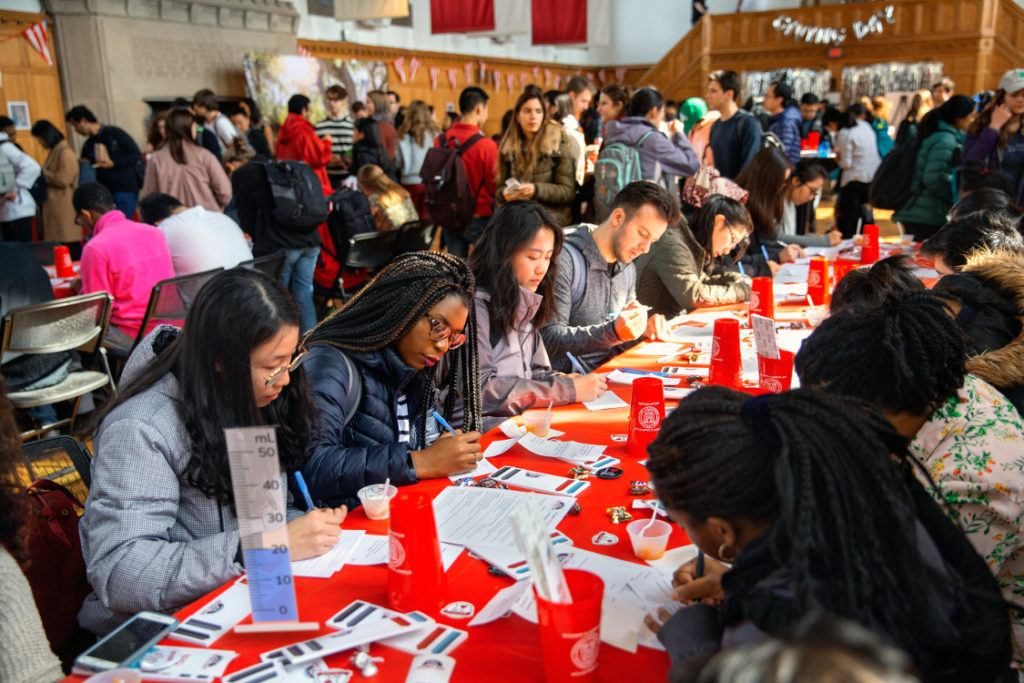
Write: **20** mL
